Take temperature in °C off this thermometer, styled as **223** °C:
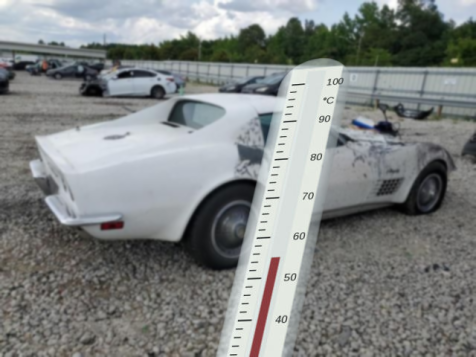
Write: **55** °C
